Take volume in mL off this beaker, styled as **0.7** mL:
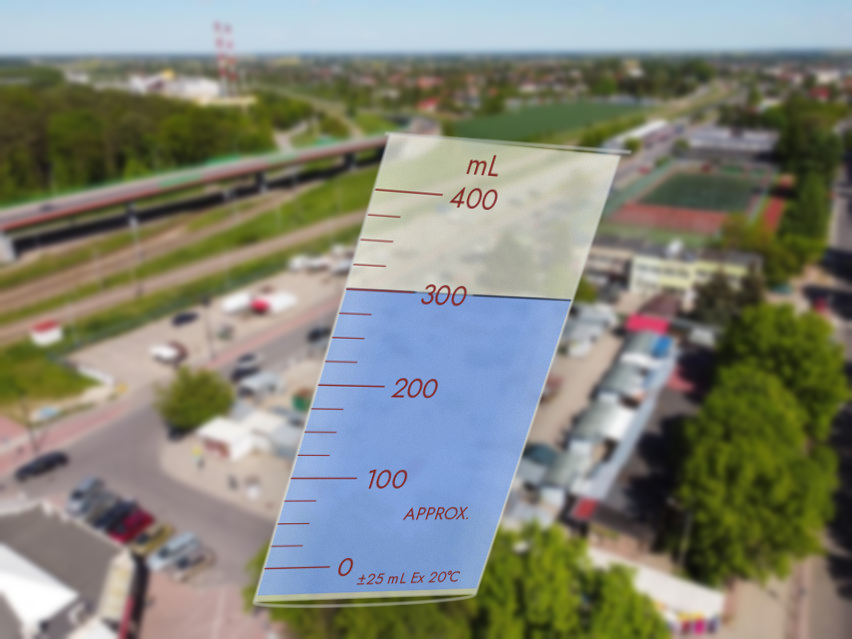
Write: **300** mL
